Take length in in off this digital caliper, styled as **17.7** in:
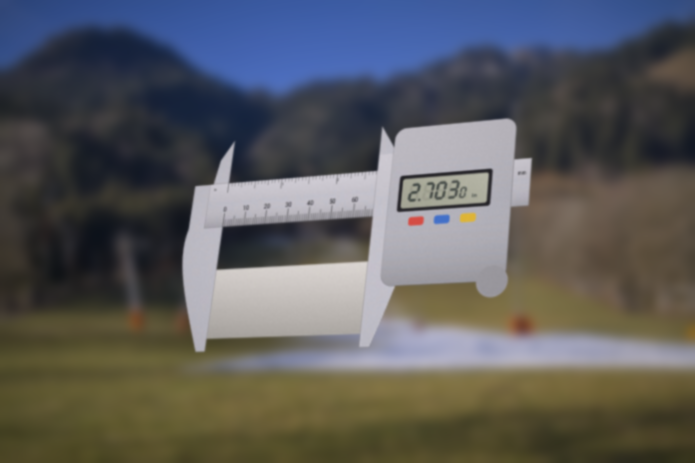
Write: **2.7030** in
